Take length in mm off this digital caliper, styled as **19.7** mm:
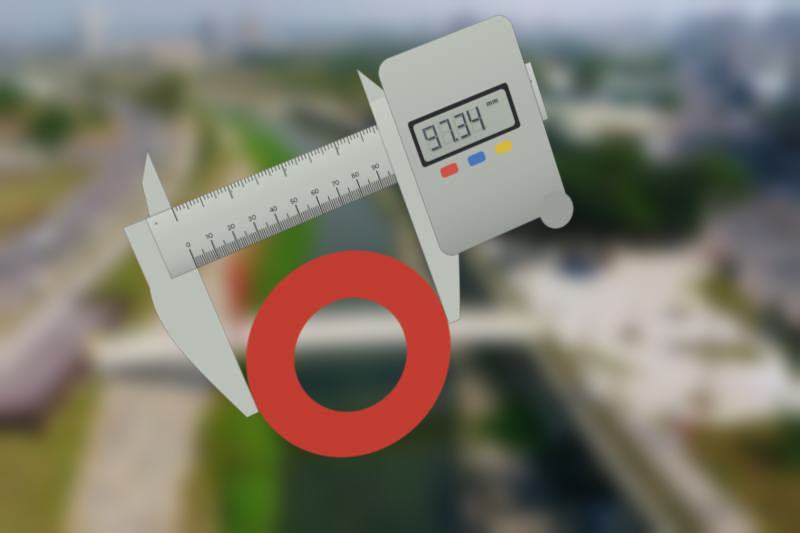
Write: **97.34** mm
